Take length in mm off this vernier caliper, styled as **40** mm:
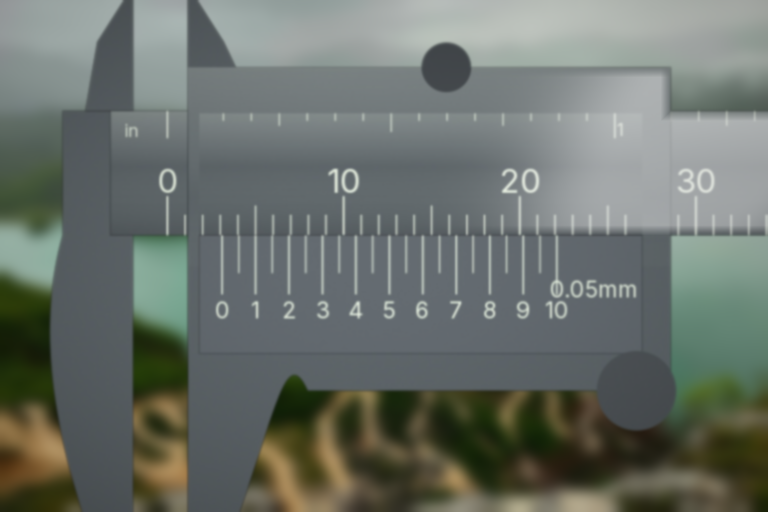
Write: **3.1** mm
